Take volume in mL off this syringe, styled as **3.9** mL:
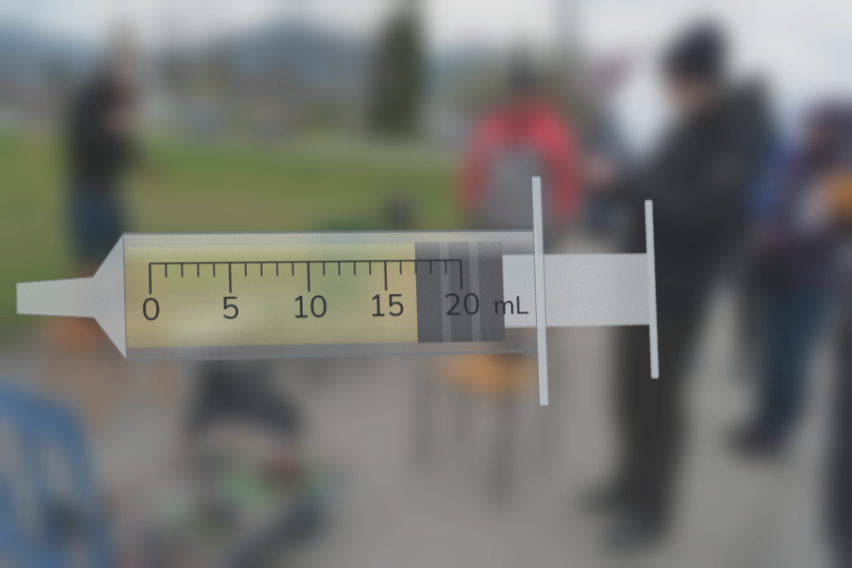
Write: **17** mL
